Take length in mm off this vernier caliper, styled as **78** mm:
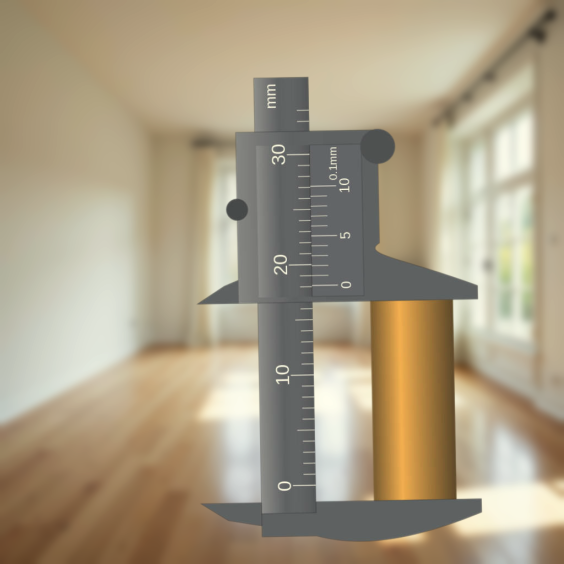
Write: **18.1** mm
